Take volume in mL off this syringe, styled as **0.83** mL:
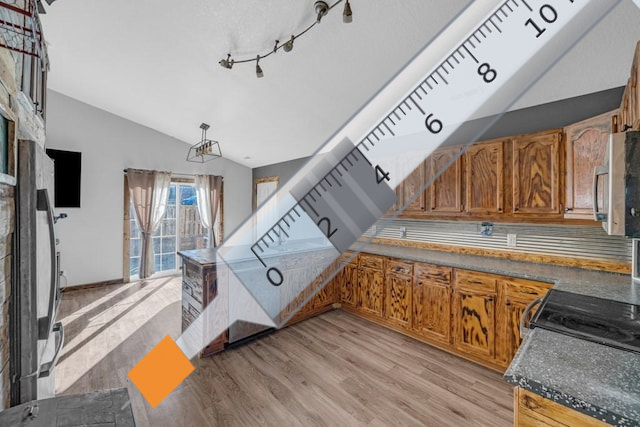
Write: **1.8** mL
